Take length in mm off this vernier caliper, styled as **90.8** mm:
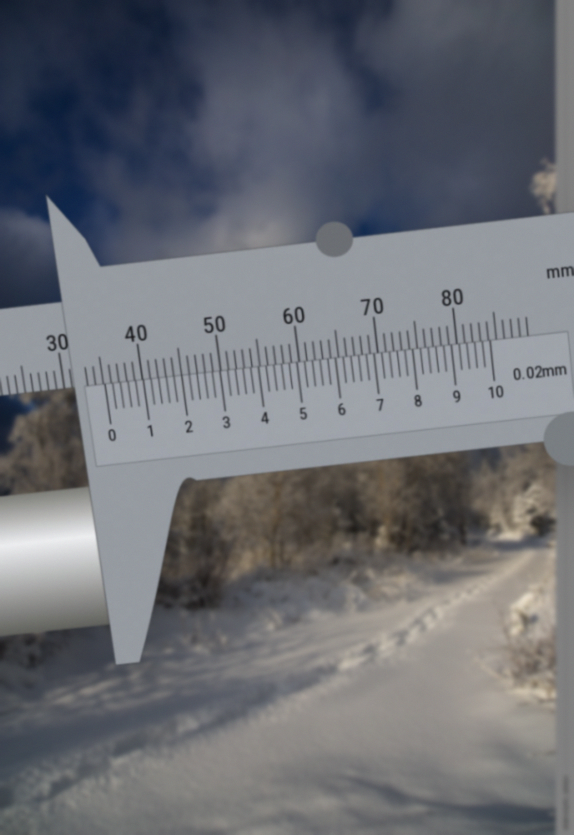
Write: **35.2** mm
